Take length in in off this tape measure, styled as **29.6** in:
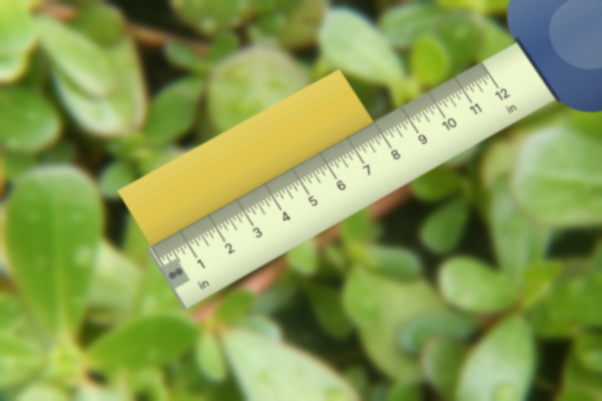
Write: **8** in
